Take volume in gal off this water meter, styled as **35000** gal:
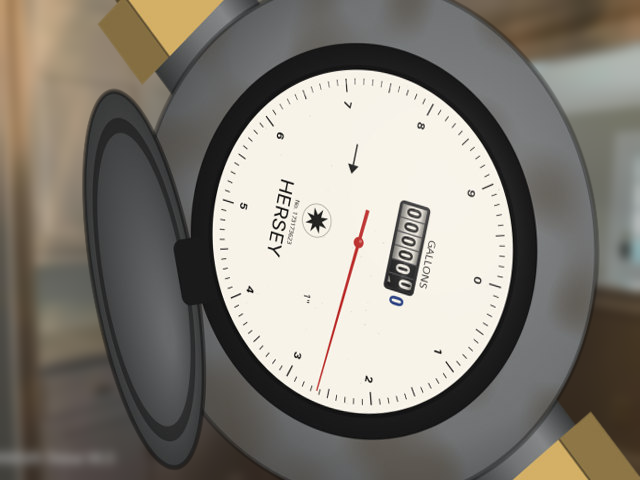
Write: **2.6** gal
